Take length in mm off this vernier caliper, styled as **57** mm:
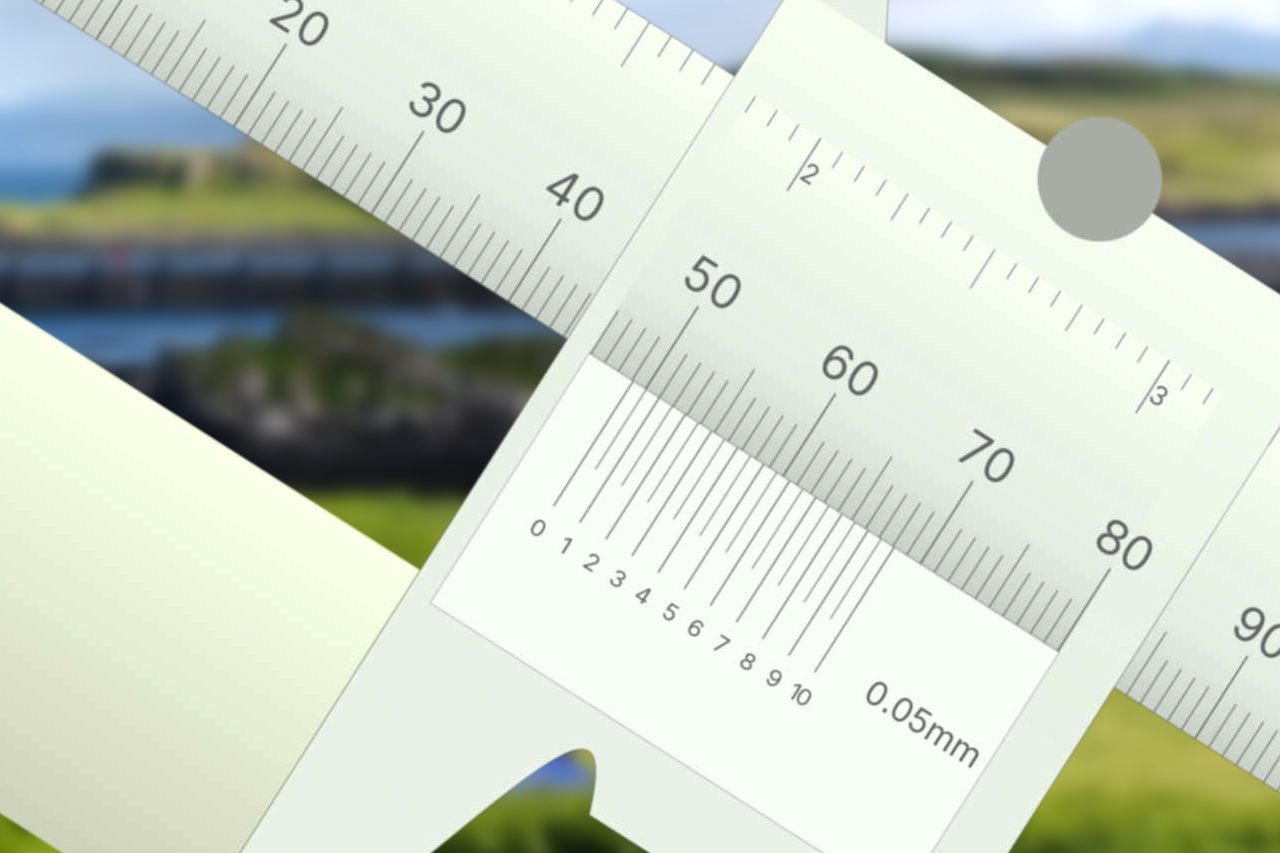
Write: **49.1** mm
